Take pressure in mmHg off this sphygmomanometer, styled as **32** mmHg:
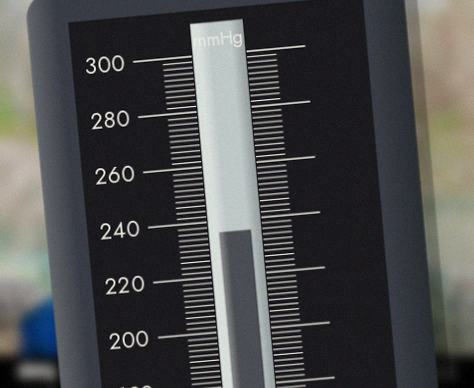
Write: **236** mmHg
